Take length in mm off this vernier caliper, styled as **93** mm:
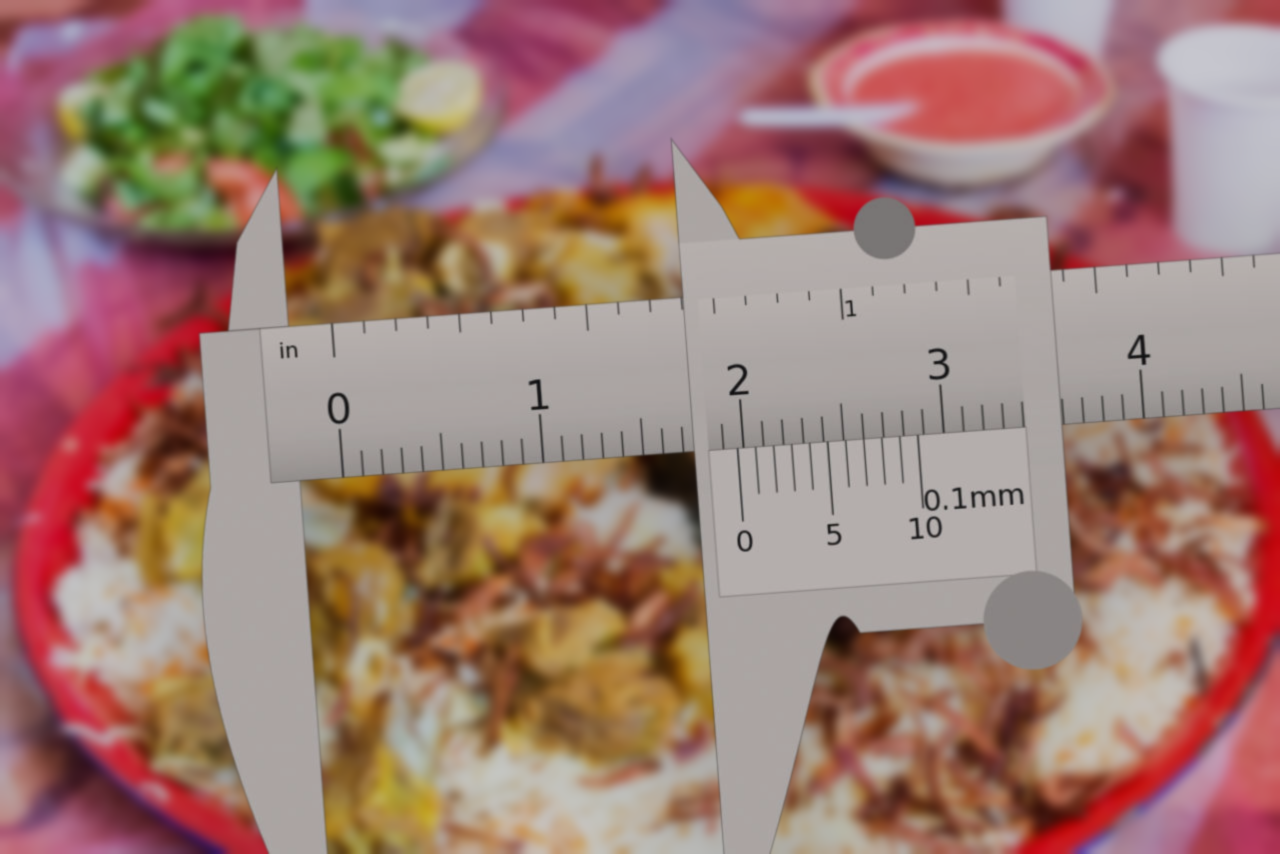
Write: **19.7** mm
